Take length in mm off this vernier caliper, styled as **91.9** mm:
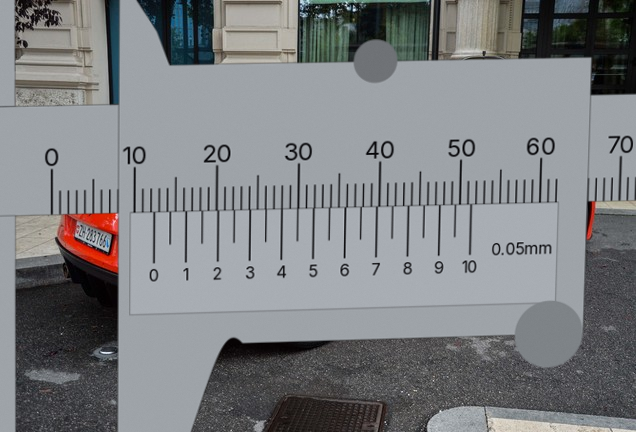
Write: **12.4** mm
